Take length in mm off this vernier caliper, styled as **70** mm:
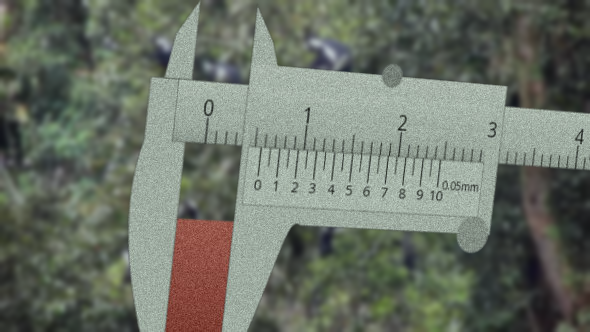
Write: **5.6** mm
